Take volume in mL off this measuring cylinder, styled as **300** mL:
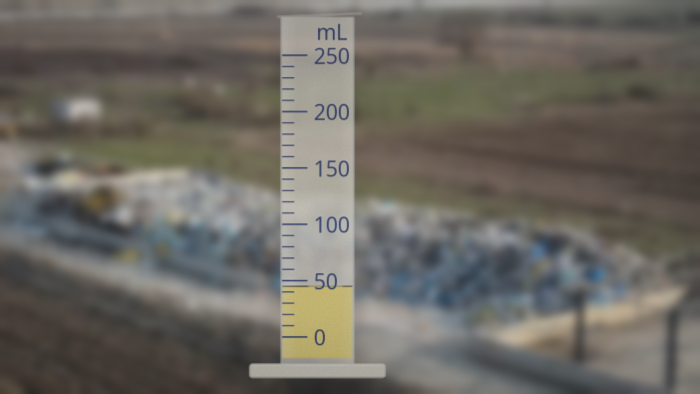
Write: **45** mL
